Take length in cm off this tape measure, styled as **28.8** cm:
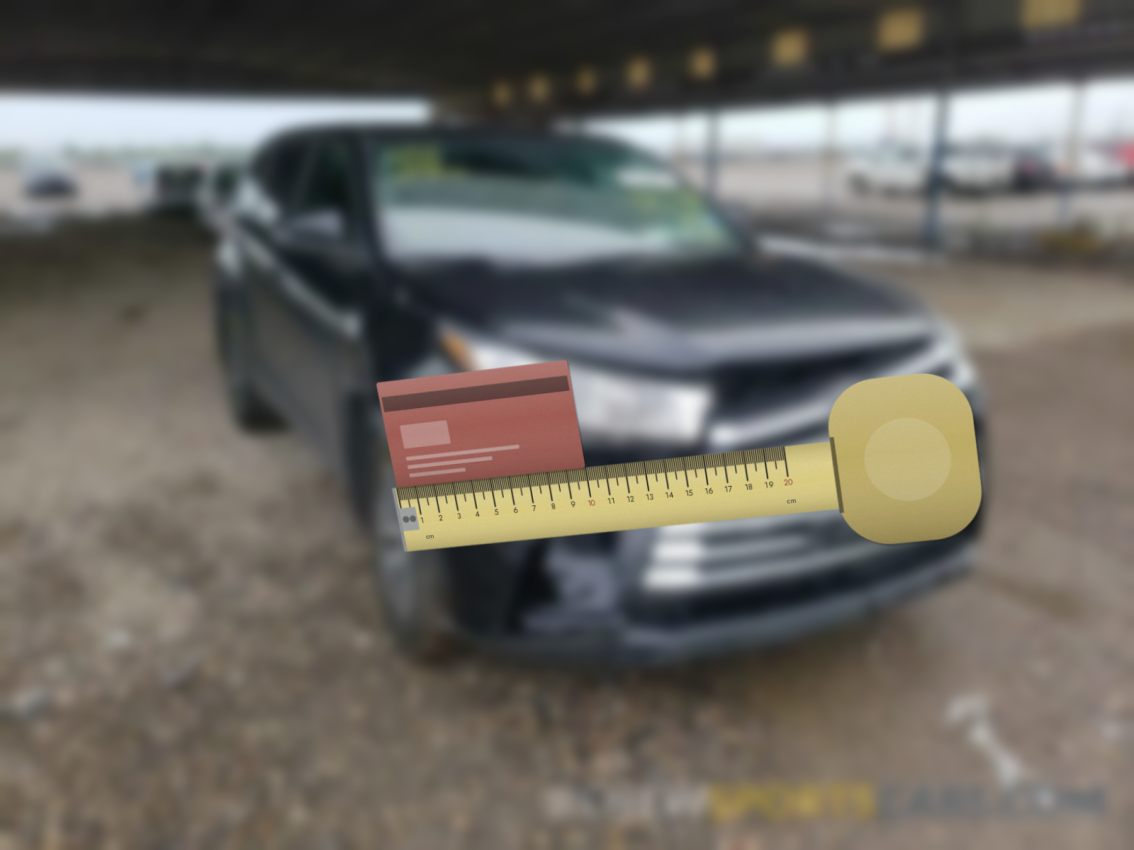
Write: **10** cm
